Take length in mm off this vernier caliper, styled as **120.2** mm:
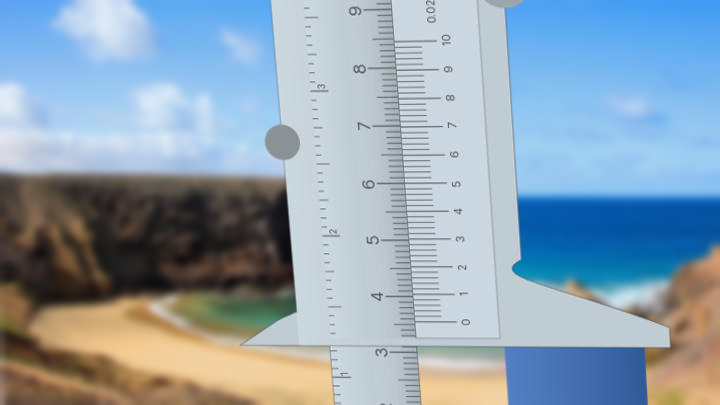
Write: **35.5** mm
